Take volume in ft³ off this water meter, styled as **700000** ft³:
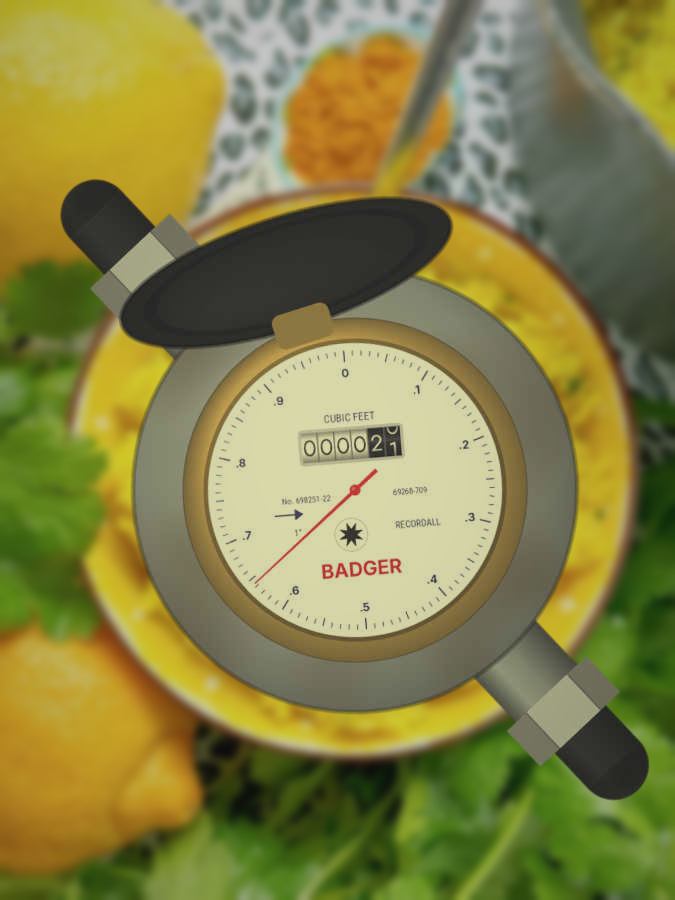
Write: **20.64** ft³
